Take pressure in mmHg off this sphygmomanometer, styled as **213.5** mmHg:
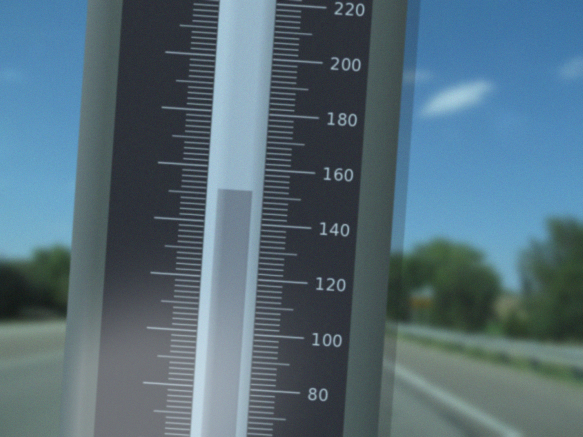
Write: **152** mmHg
